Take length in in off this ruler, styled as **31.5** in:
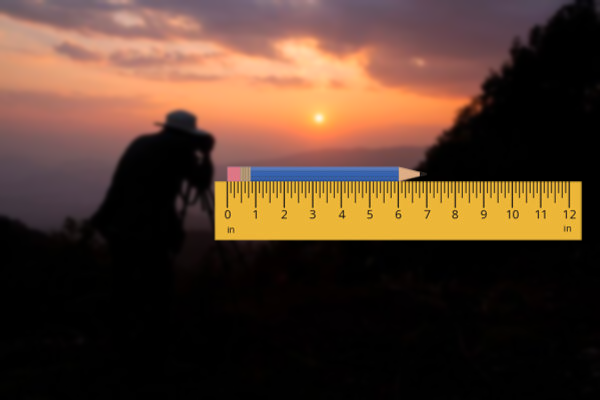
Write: **7** in
